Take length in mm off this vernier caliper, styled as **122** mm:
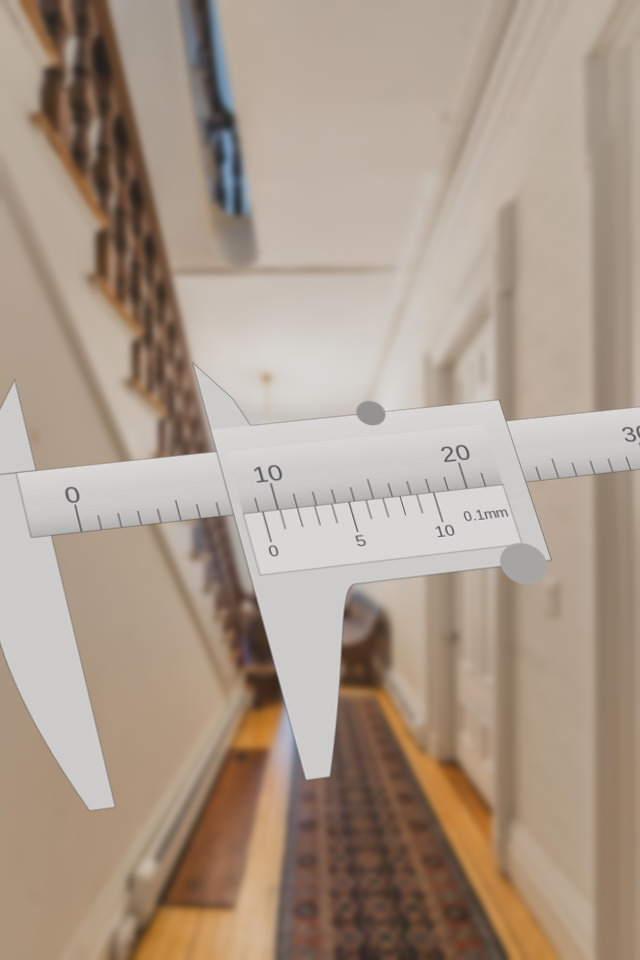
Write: **9.2** mm
